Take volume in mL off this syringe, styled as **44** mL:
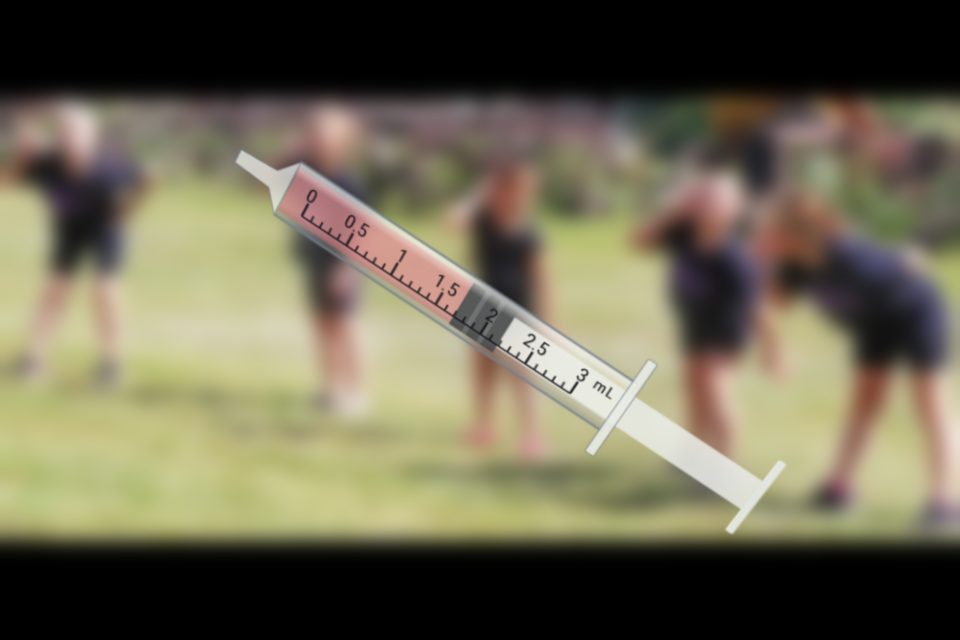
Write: **1.7** mL
